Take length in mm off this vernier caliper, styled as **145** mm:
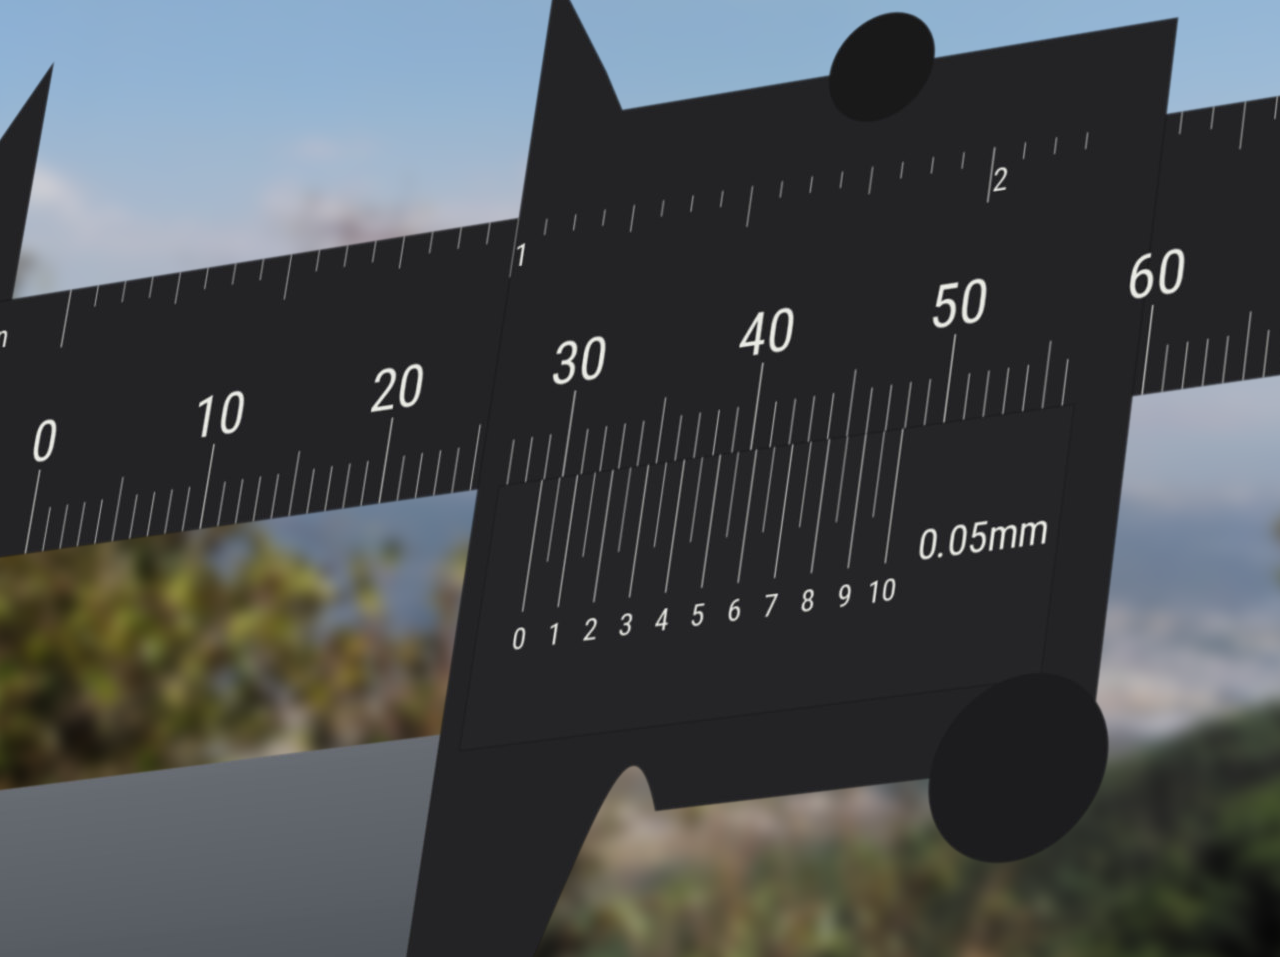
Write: **28.9** mm
